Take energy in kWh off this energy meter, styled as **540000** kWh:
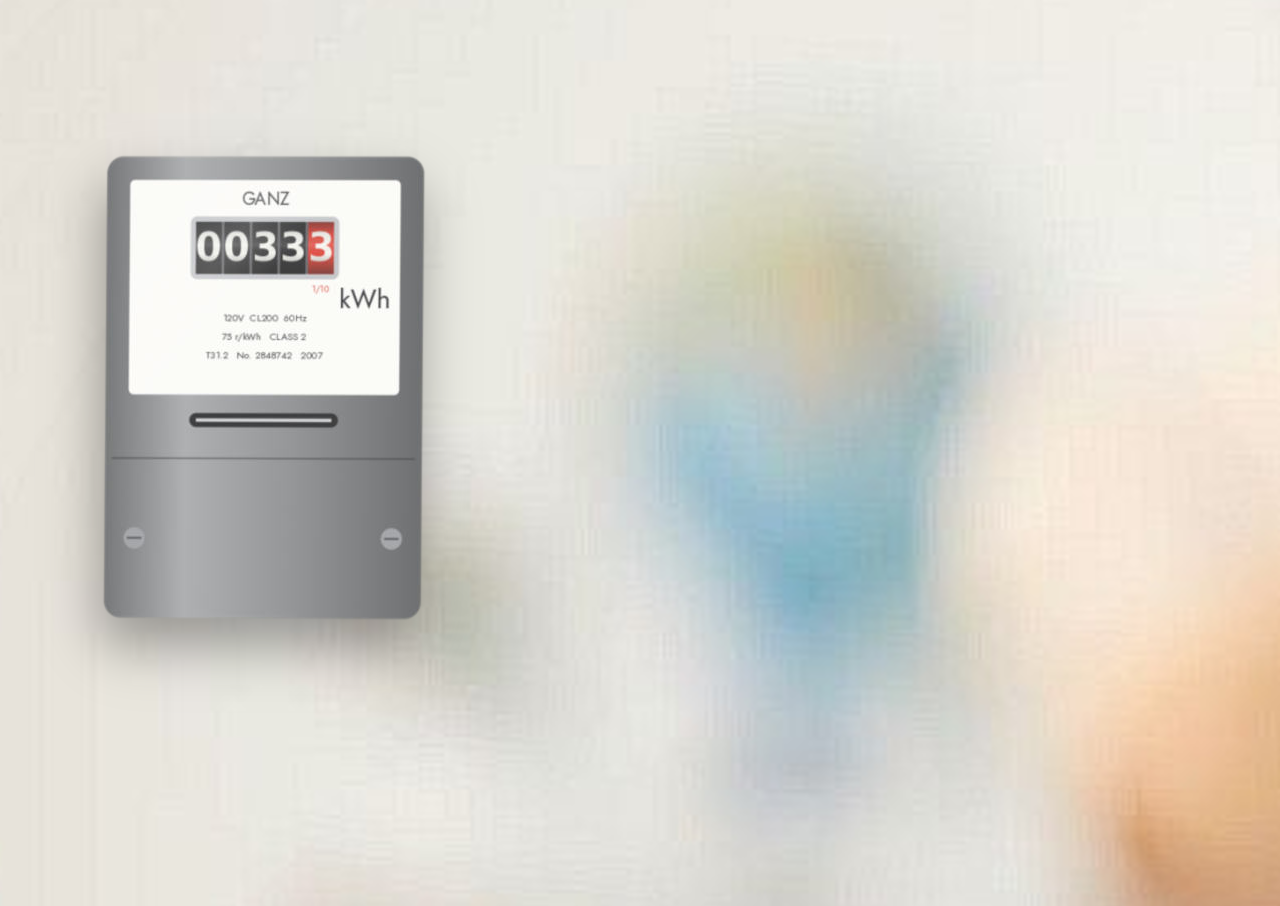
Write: **33.3** kWh
